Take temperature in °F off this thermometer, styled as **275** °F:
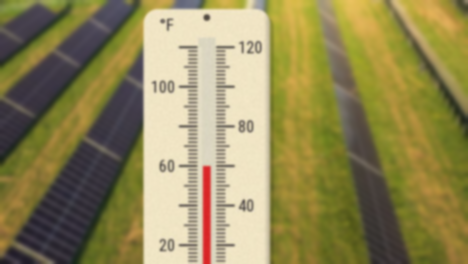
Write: **60** °F
